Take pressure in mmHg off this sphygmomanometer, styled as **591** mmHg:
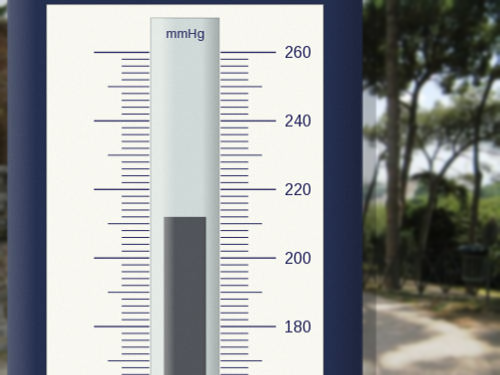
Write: **212** mmHg
